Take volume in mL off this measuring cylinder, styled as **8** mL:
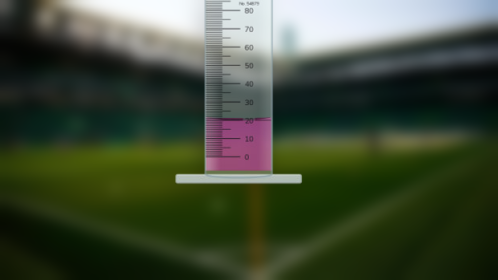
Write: **20** mL
